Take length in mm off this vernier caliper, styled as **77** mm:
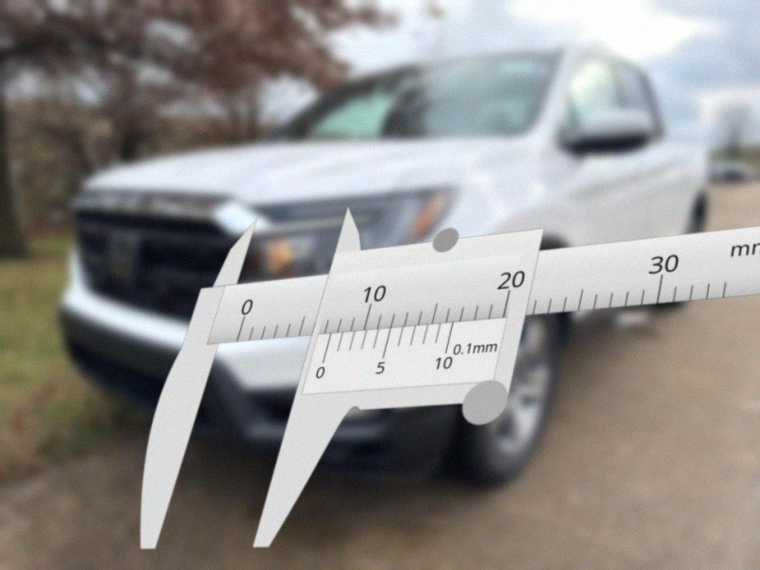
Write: **7.5** mm
